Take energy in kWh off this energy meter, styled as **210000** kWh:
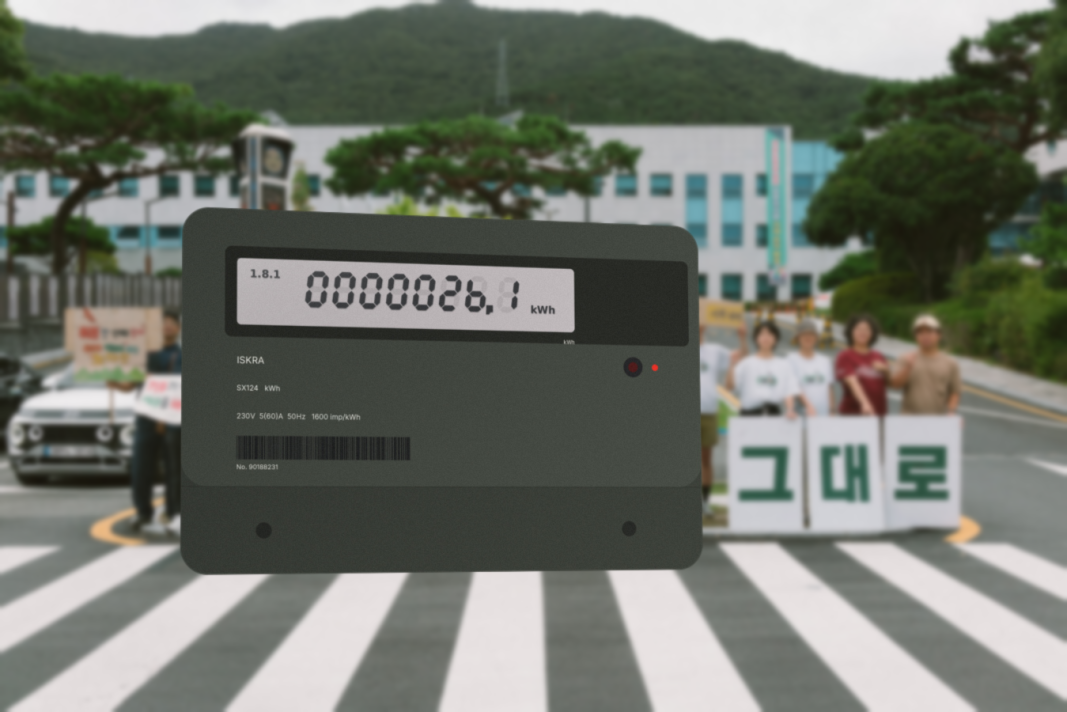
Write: **26.1** kWh
